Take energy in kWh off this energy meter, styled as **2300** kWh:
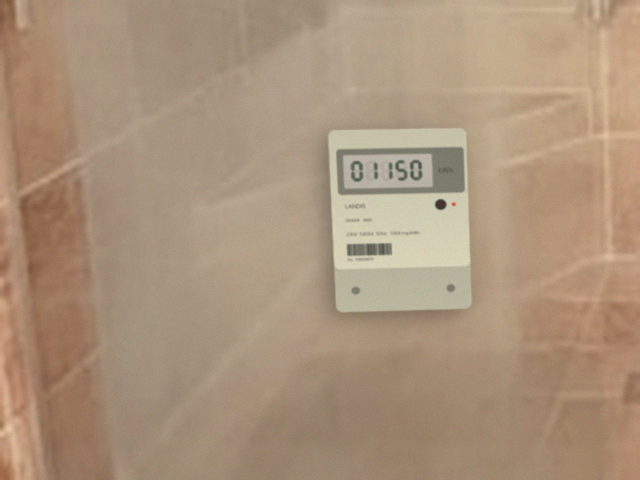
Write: **1150** kWh
